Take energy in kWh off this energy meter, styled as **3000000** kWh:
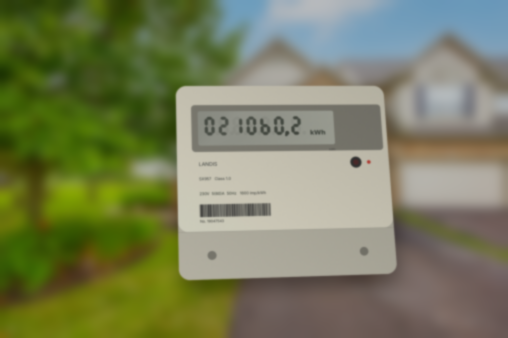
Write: **21060.2** kWh
